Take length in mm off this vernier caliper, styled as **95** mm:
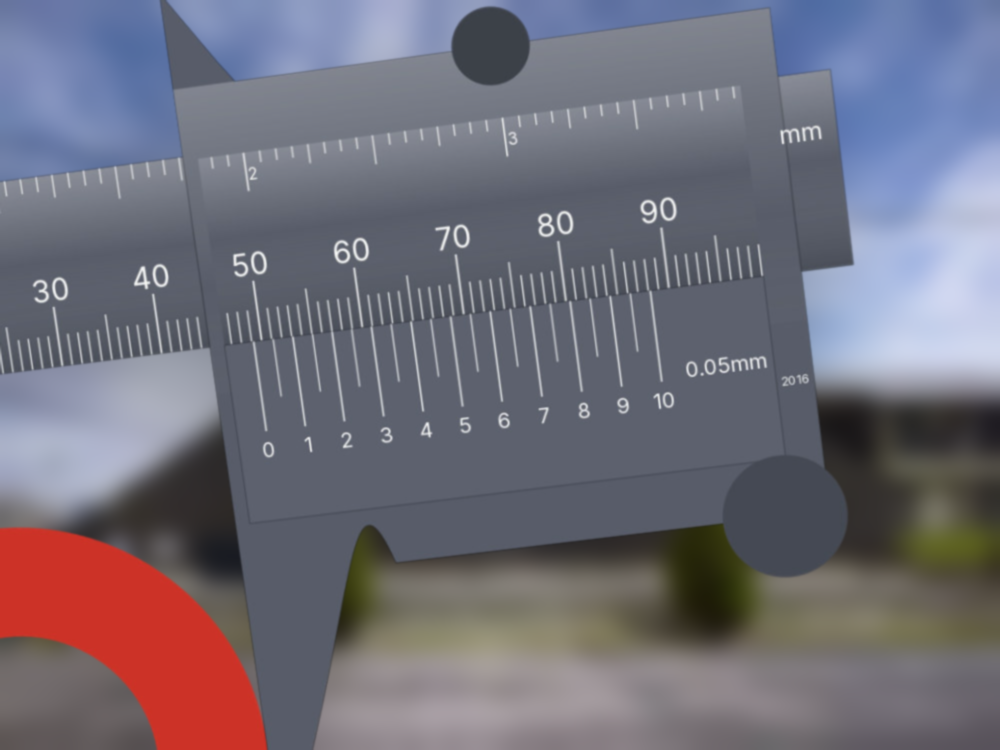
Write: **49.2** mm
